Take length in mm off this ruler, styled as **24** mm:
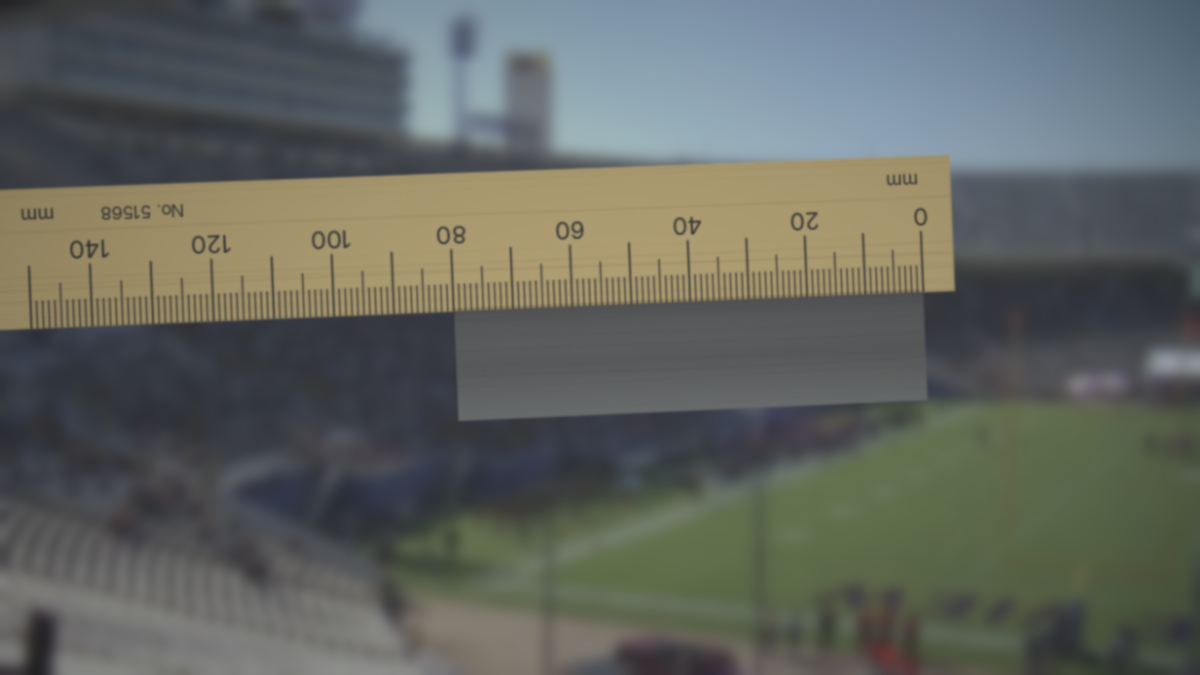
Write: **80** mm
